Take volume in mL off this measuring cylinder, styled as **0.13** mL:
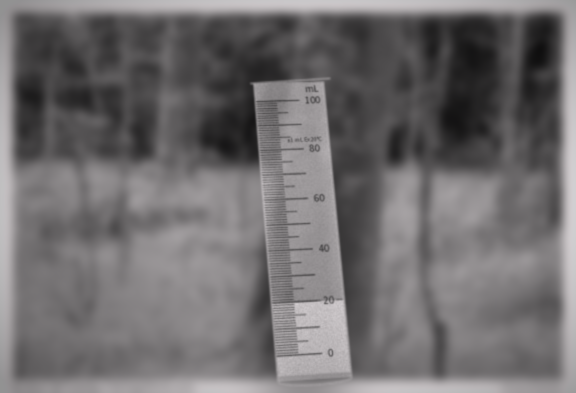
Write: **20** mL
